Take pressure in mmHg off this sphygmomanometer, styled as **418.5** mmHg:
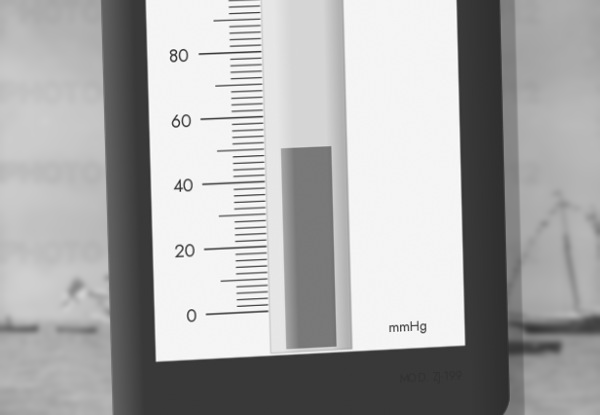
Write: **50** mmHg
